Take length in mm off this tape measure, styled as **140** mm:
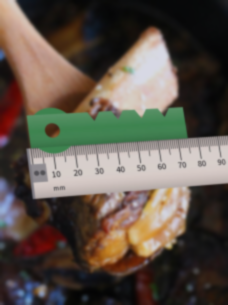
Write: **75** mm
